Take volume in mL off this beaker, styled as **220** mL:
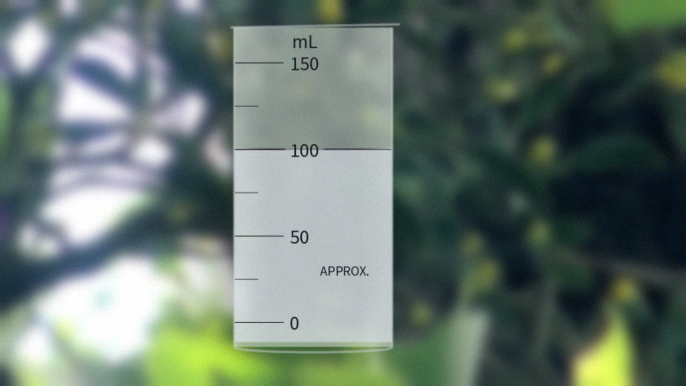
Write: **100** mL
